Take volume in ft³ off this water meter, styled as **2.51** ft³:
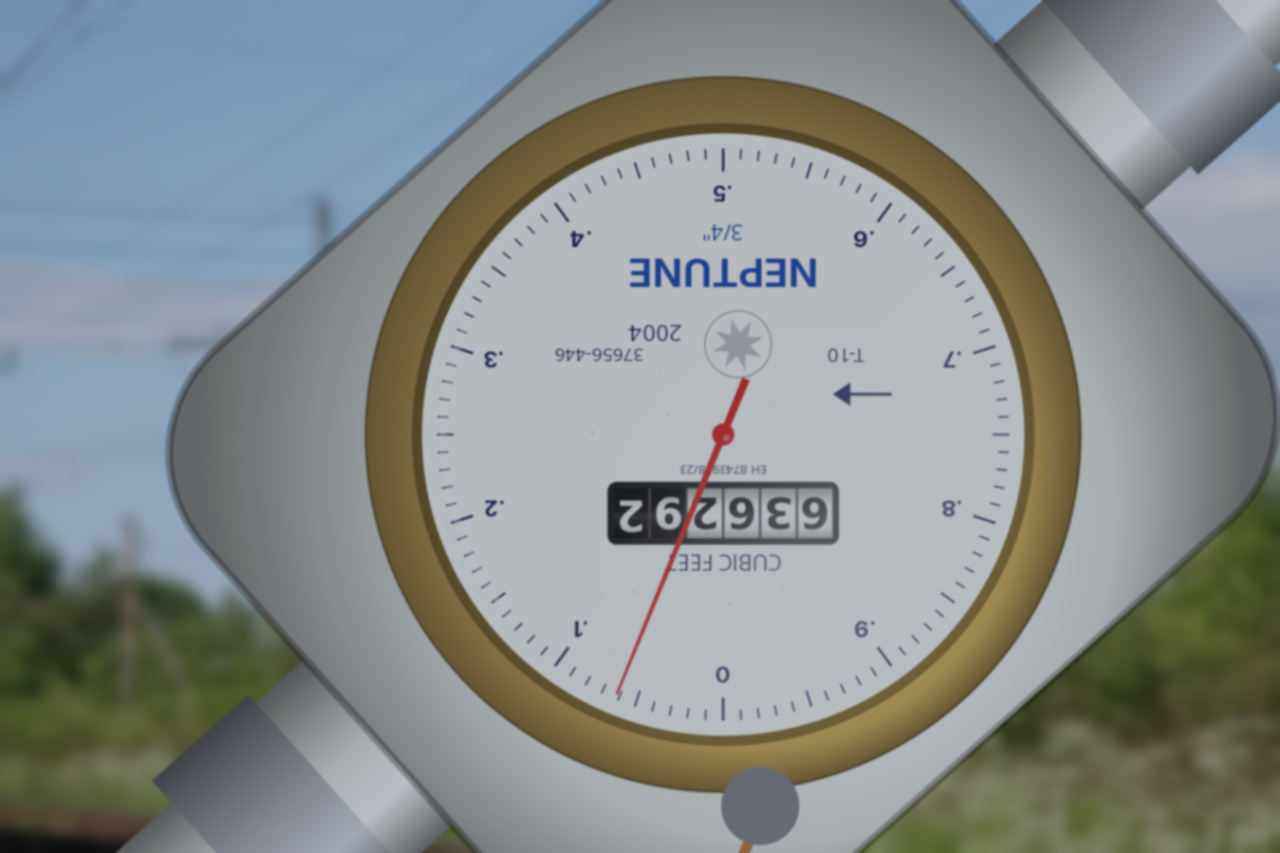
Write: **636292.06** ft³
